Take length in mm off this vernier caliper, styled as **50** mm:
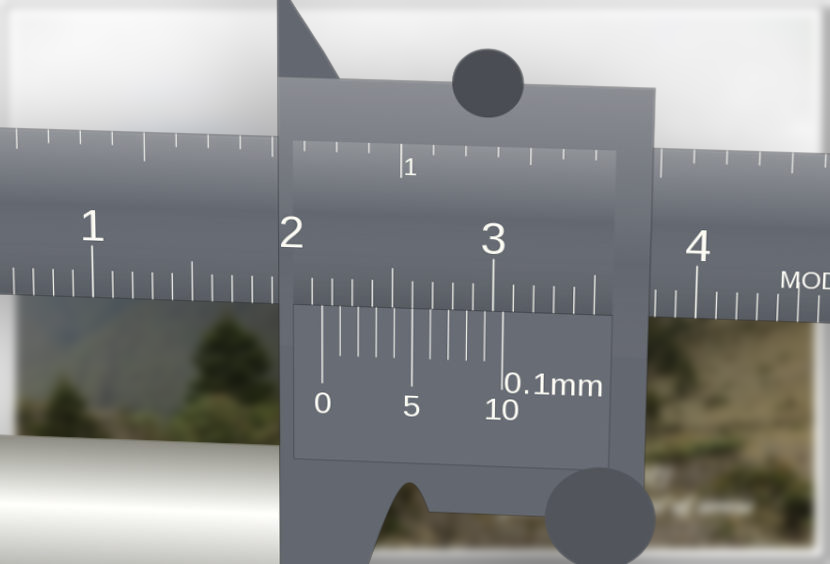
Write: **21.5** mm
